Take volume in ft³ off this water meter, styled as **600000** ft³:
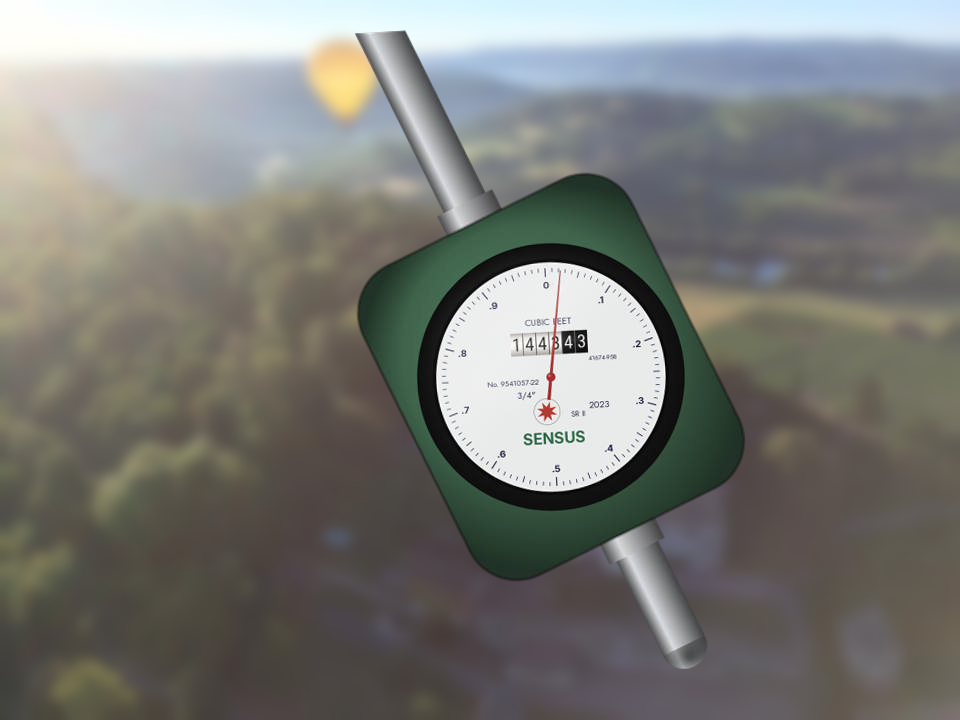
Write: **144343.02** ft³
